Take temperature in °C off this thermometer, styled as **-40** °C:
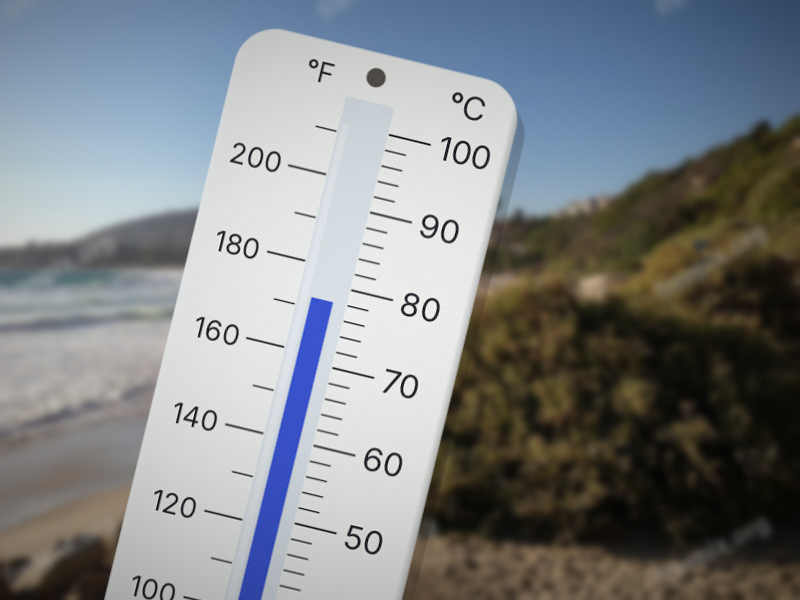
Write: **78** °C
